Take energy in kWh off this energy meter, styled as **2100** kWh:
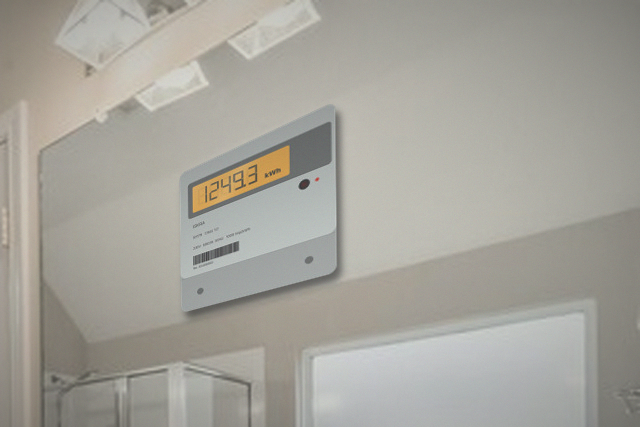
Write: **1249.3** kWh
